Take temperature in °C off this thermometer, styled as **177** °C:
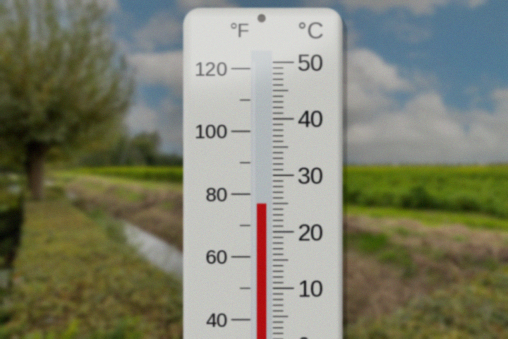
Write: **25** °C
